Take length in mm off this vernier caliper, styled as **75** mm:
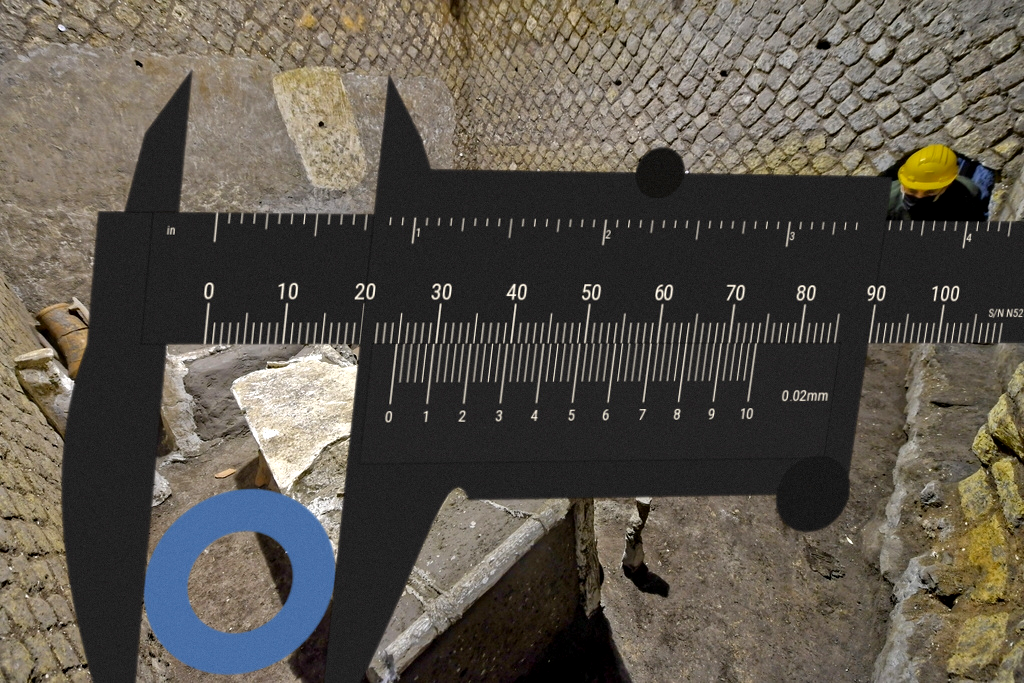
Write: **24.8** mm
